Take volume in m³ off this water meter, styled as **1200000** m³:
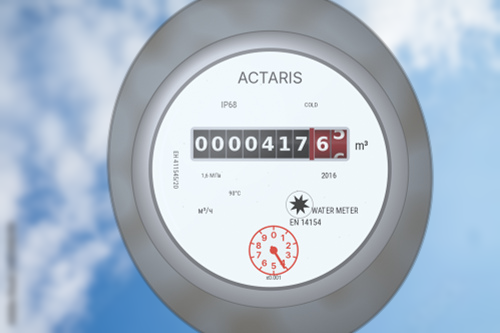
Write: **417.654** m³
